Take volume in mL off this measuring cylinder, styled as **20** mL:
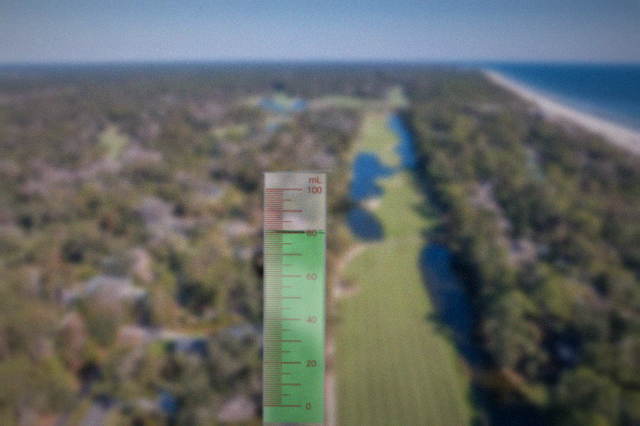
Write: **80** mL
